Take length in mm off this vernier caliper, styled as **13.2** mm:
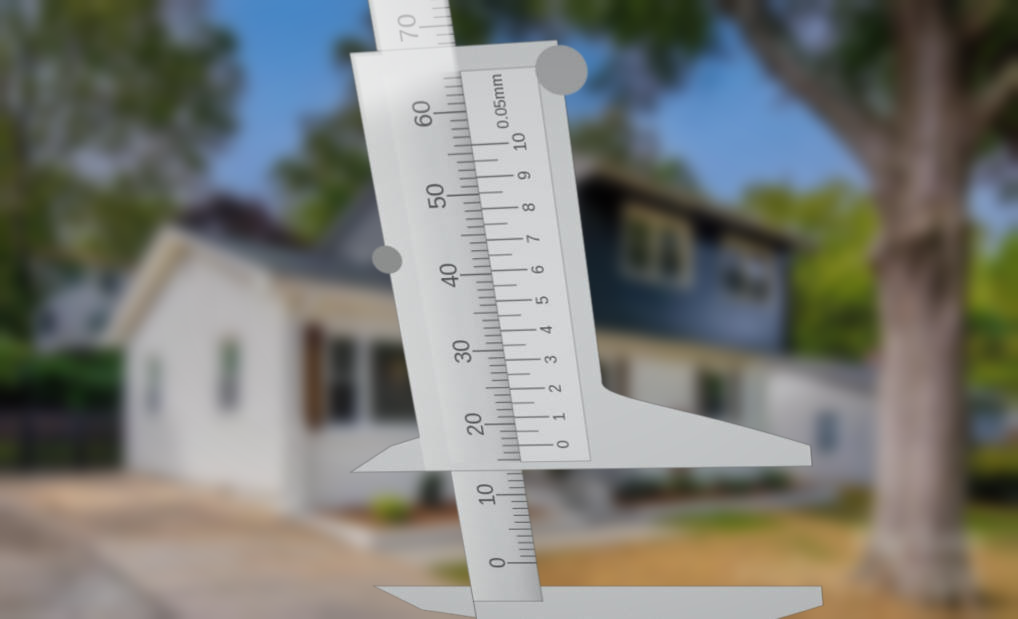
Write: **17.0** mm
